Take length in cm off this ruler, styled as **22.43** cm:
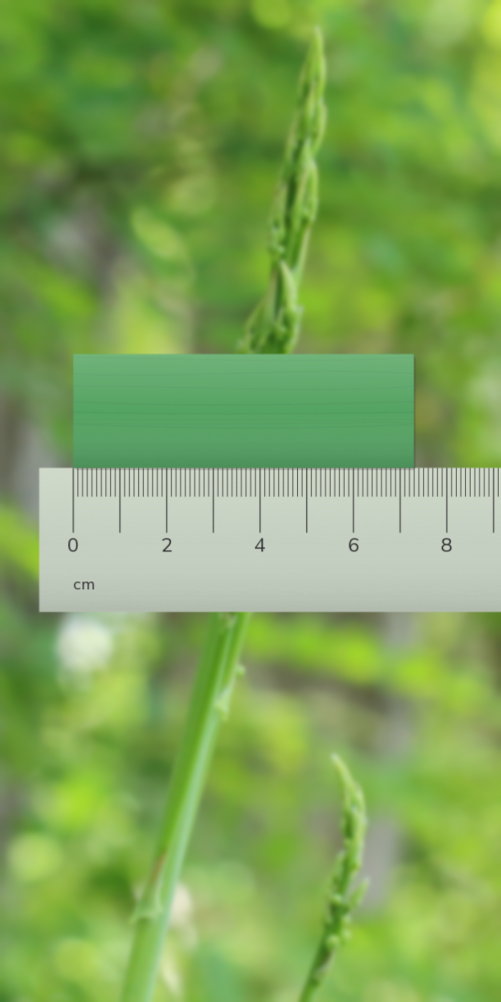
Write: **7.3** cm
